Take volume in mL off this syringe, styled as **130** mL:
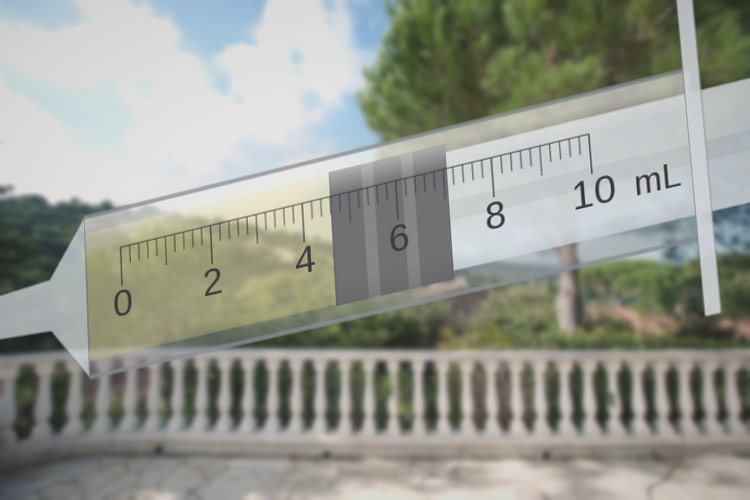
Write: **4.6** mL
